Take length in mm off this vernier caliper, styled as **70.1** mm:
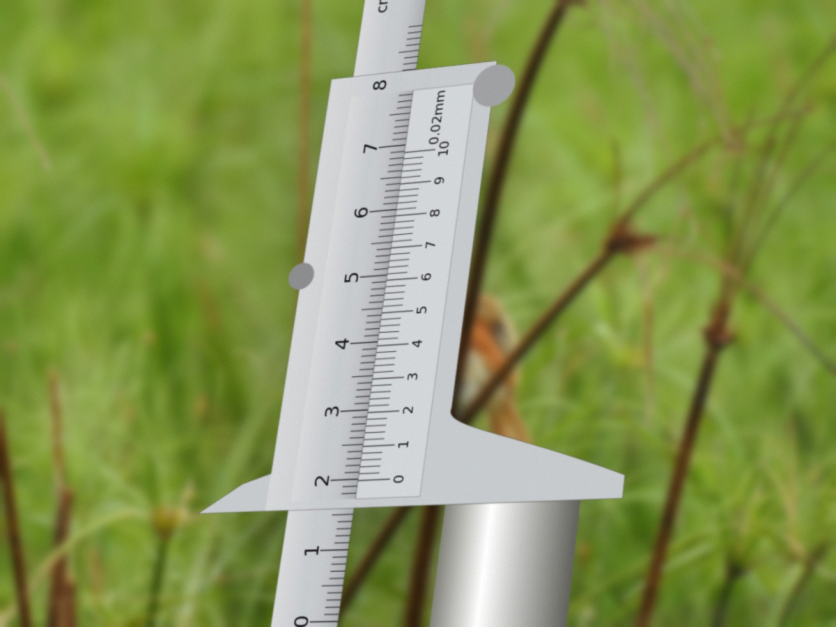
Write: **19.8** mm
